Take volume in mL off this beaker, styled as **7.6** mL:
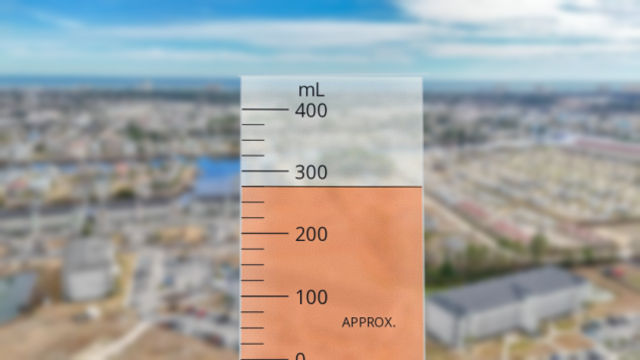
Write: **275** mL
